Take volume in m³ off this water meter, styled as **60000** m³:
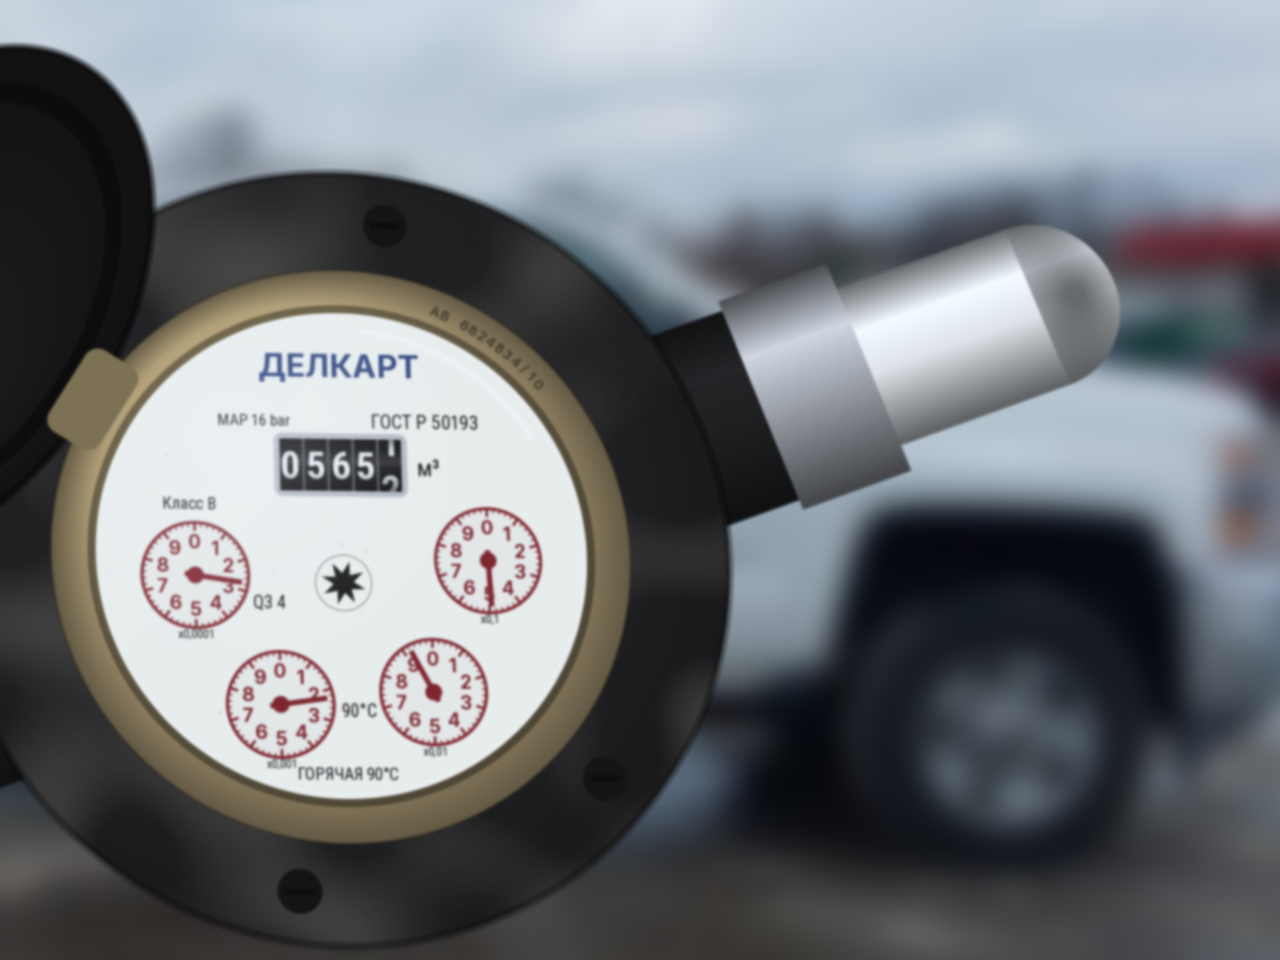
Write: **5651.4922** m³
